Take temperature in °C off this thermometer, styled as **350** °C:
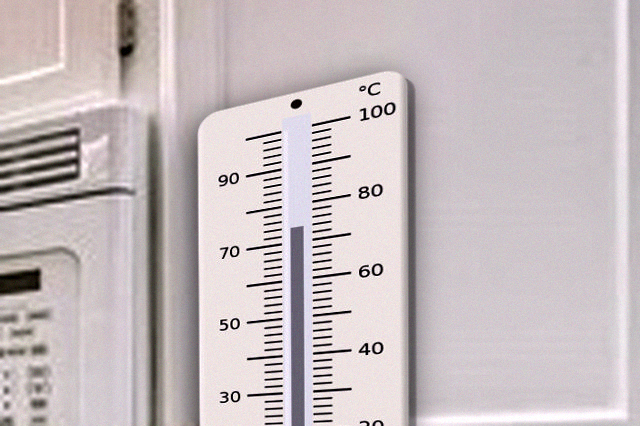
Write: **74** °C
